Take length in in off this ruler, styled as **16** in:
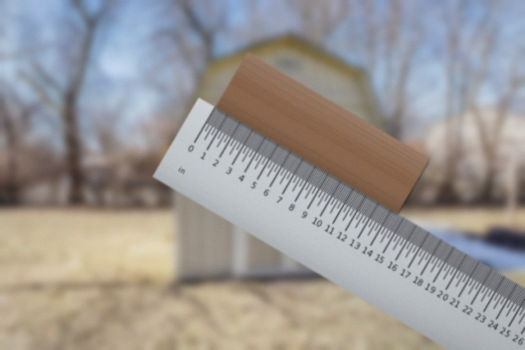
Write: **14.5** in
